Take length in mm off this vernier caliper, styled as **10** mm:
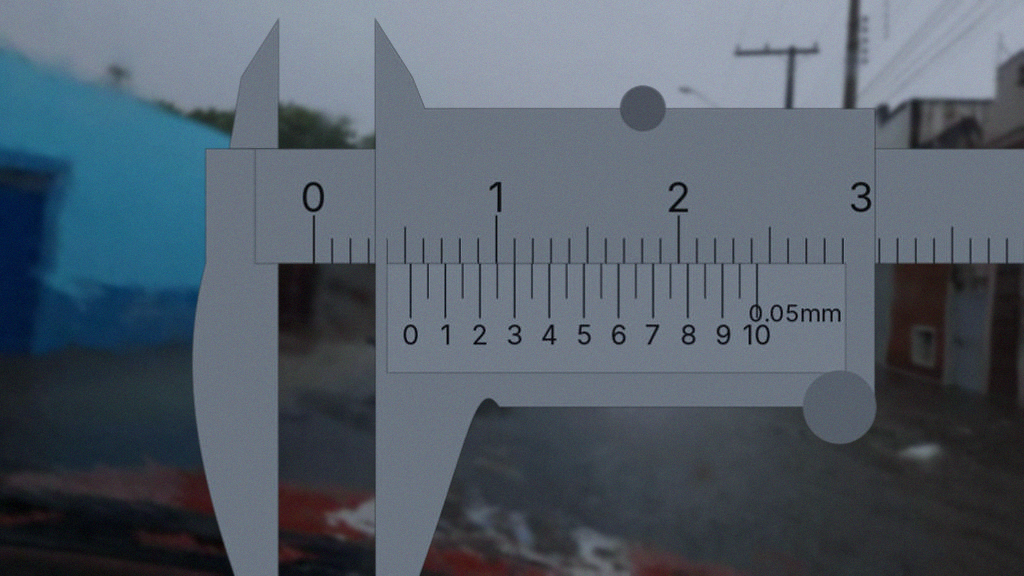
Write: **5.3** mm
